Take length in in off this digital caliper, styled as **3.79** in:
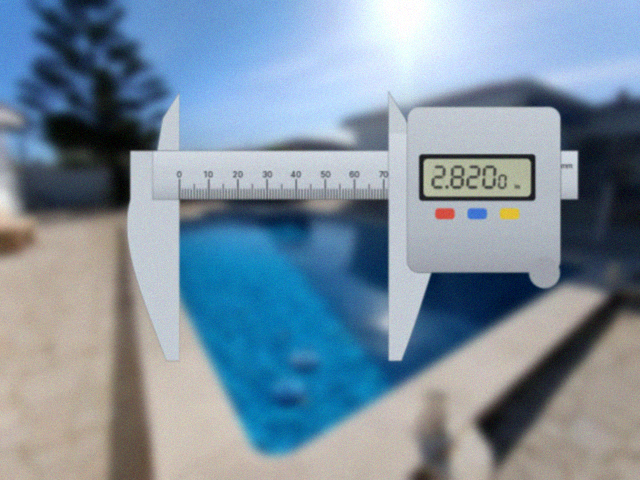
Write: **2.8200** in
